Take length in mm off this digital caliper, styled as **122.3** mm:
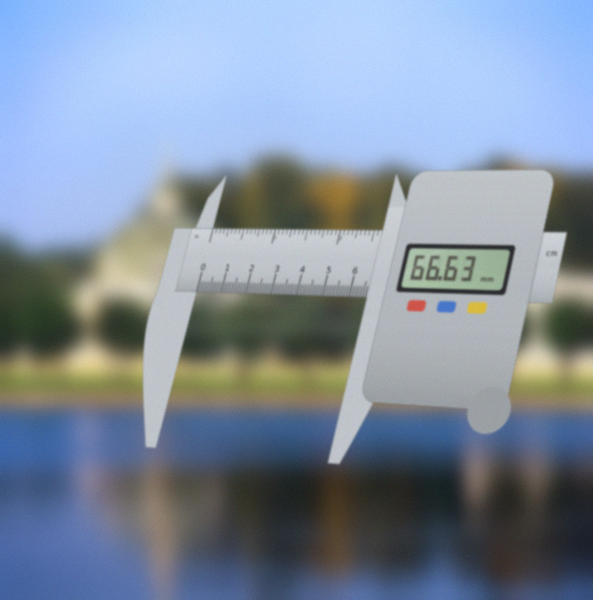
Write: **66.63** mm
